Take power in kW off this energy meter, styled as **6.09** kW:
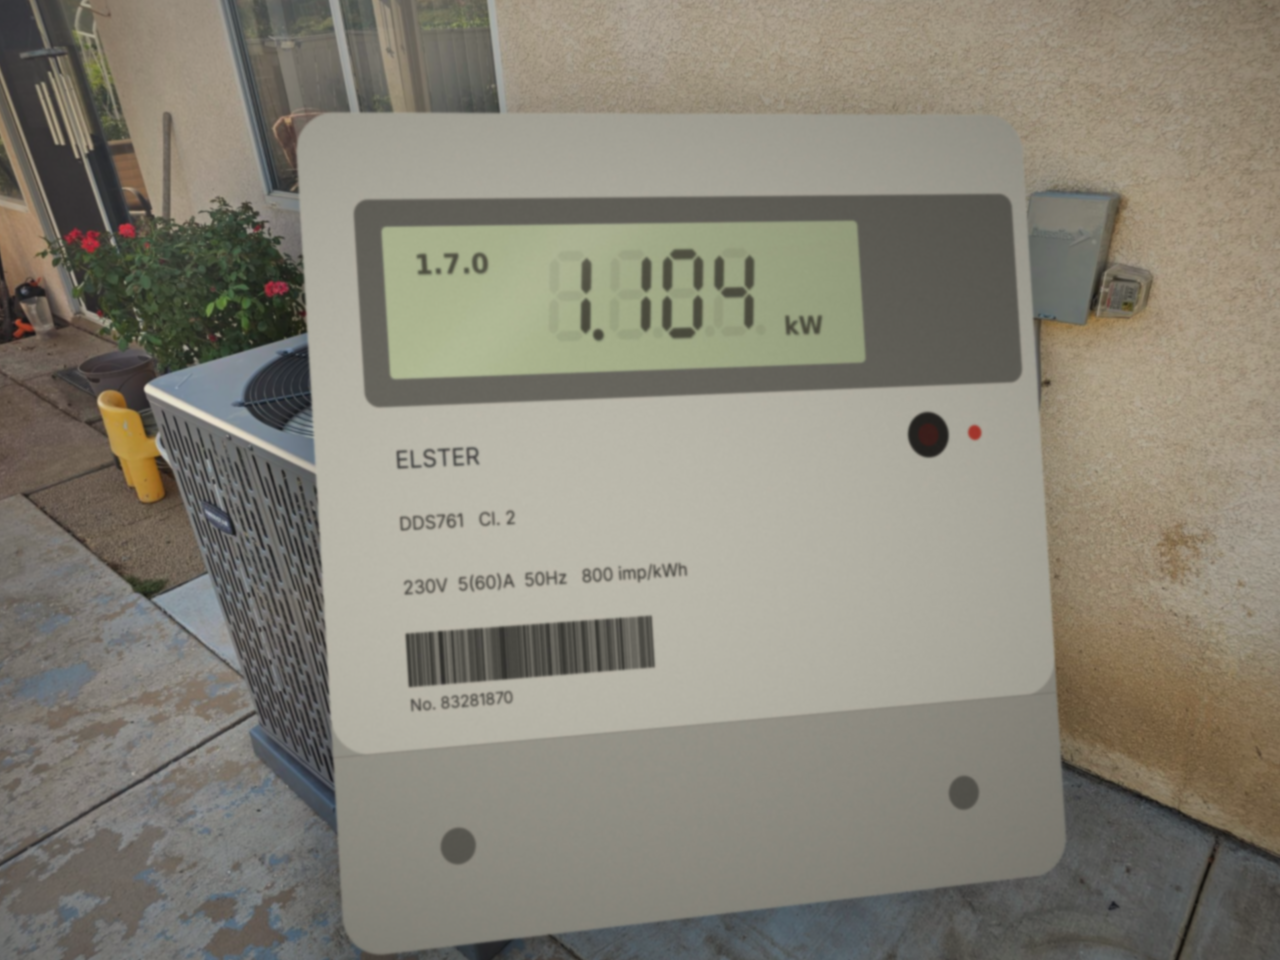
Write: **1.104** kW
